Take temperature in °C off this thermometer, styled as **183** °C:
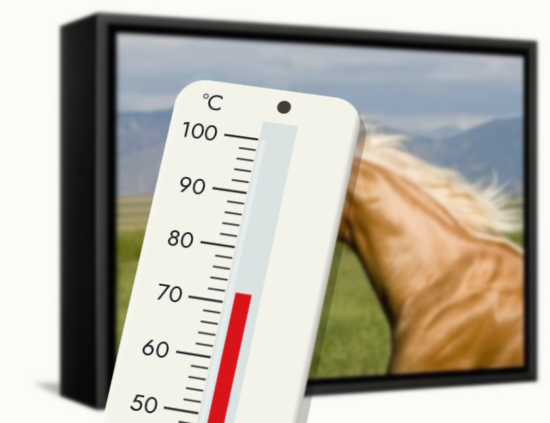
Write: **72** °C
